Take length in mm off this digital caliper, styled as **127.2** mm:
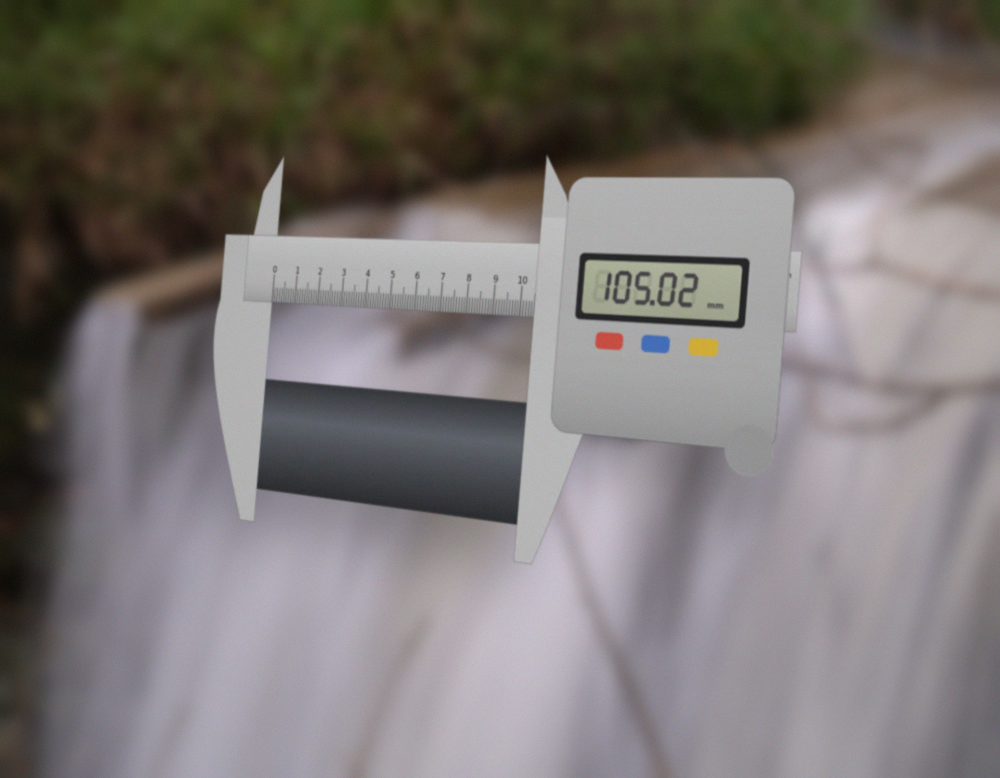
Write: **105.02** mm
